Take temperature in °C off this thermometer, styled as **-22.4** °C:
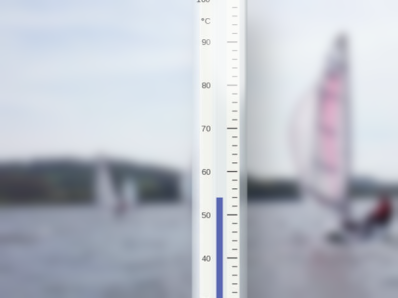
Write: **54** °C
